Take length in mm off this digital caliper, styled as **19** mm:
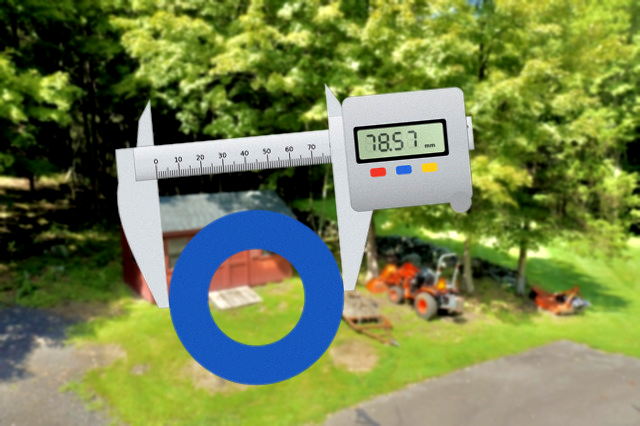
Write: **78.57** mm
